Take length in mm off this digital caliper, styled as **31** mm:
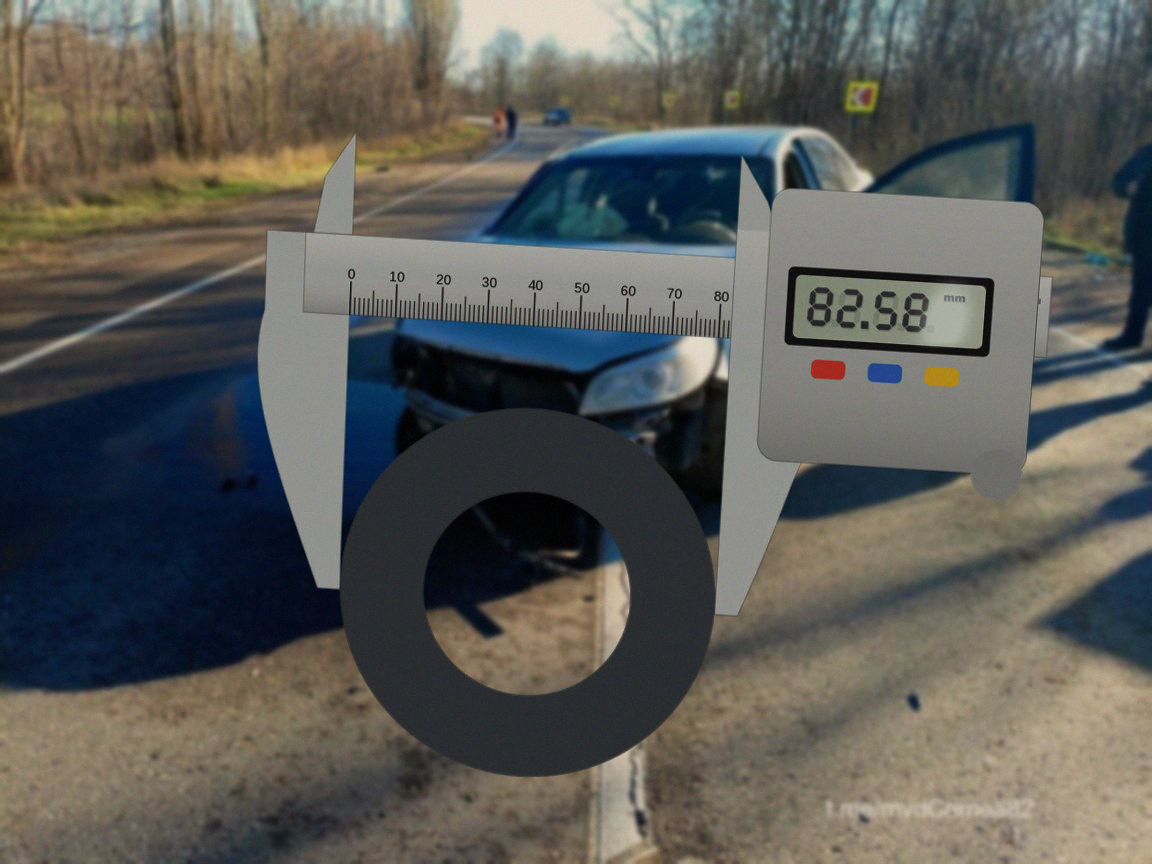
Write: **82.58** mm
